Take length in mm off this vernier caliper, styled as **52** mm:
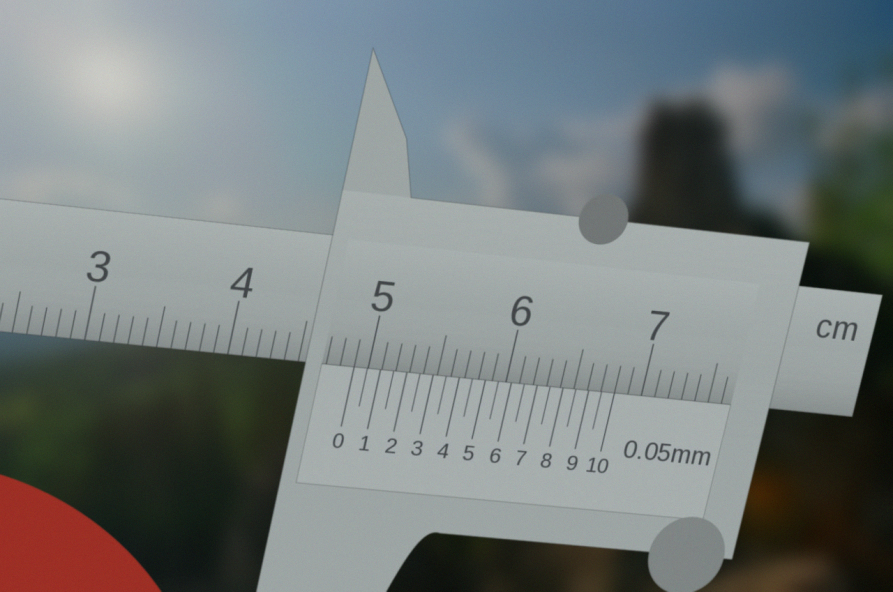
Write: **49.0** mm
